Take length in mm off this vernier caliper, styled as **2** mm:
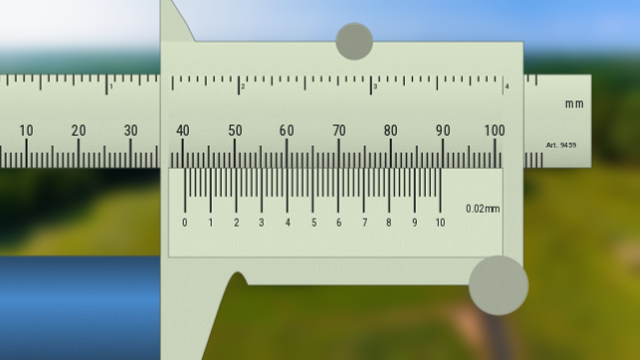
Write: **40.5** mm
